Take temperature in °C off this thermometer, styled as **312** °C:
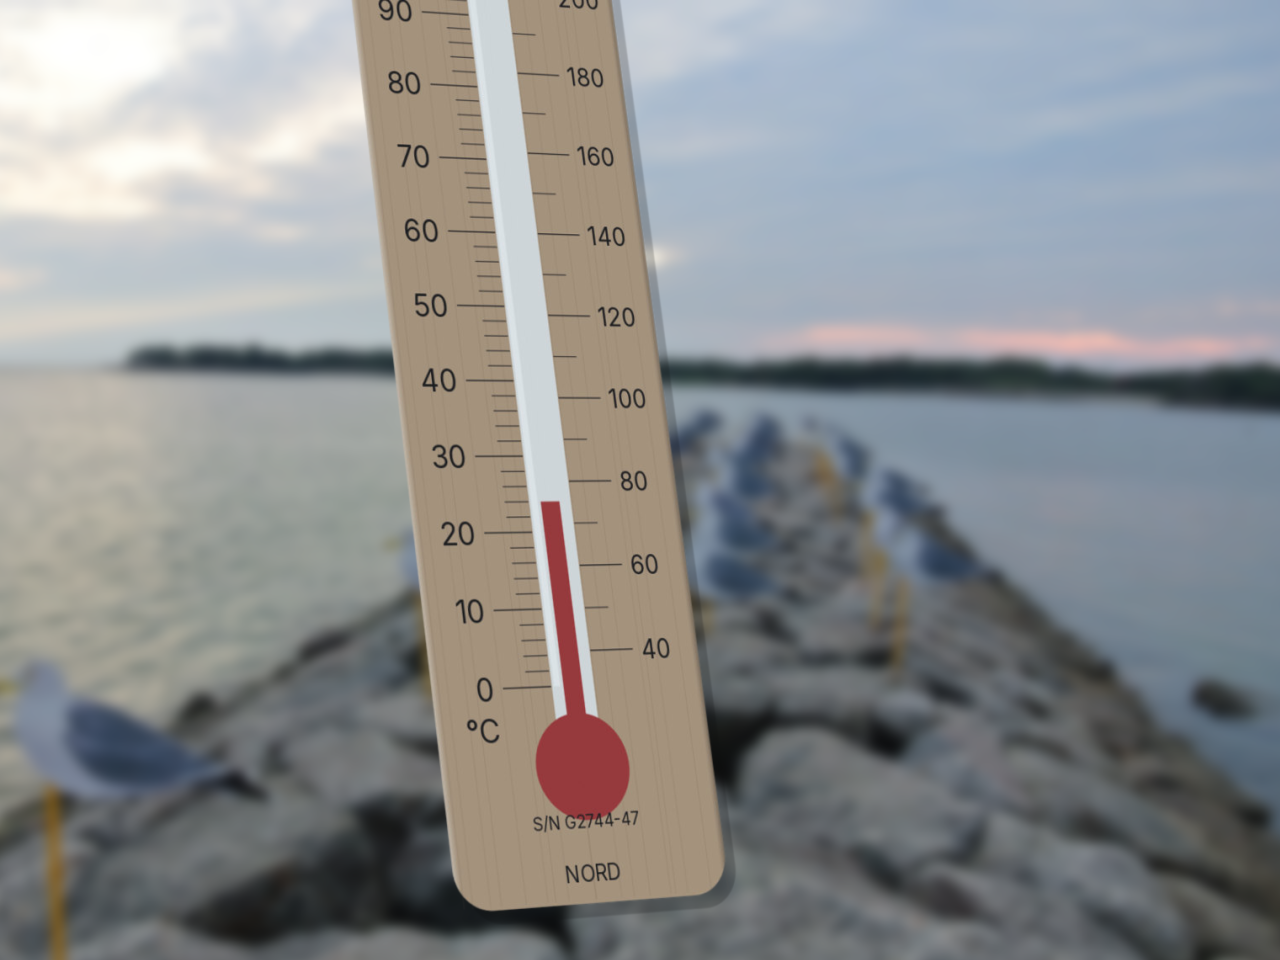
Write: **24** °C
